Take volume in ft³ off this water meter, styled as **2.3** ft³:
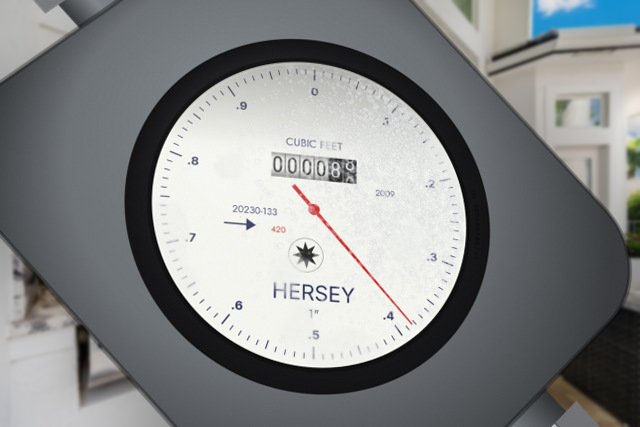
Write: **88.38** ft³
